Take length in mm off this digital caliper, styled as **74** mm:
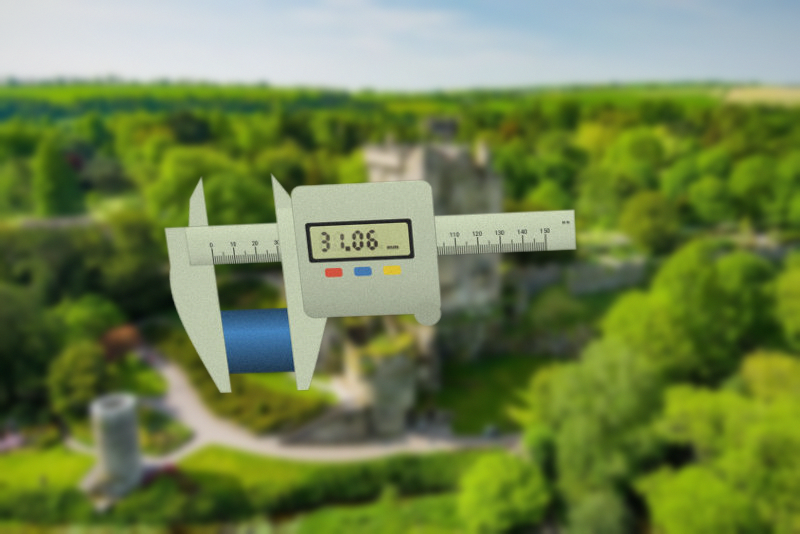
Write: **31.06** mm
